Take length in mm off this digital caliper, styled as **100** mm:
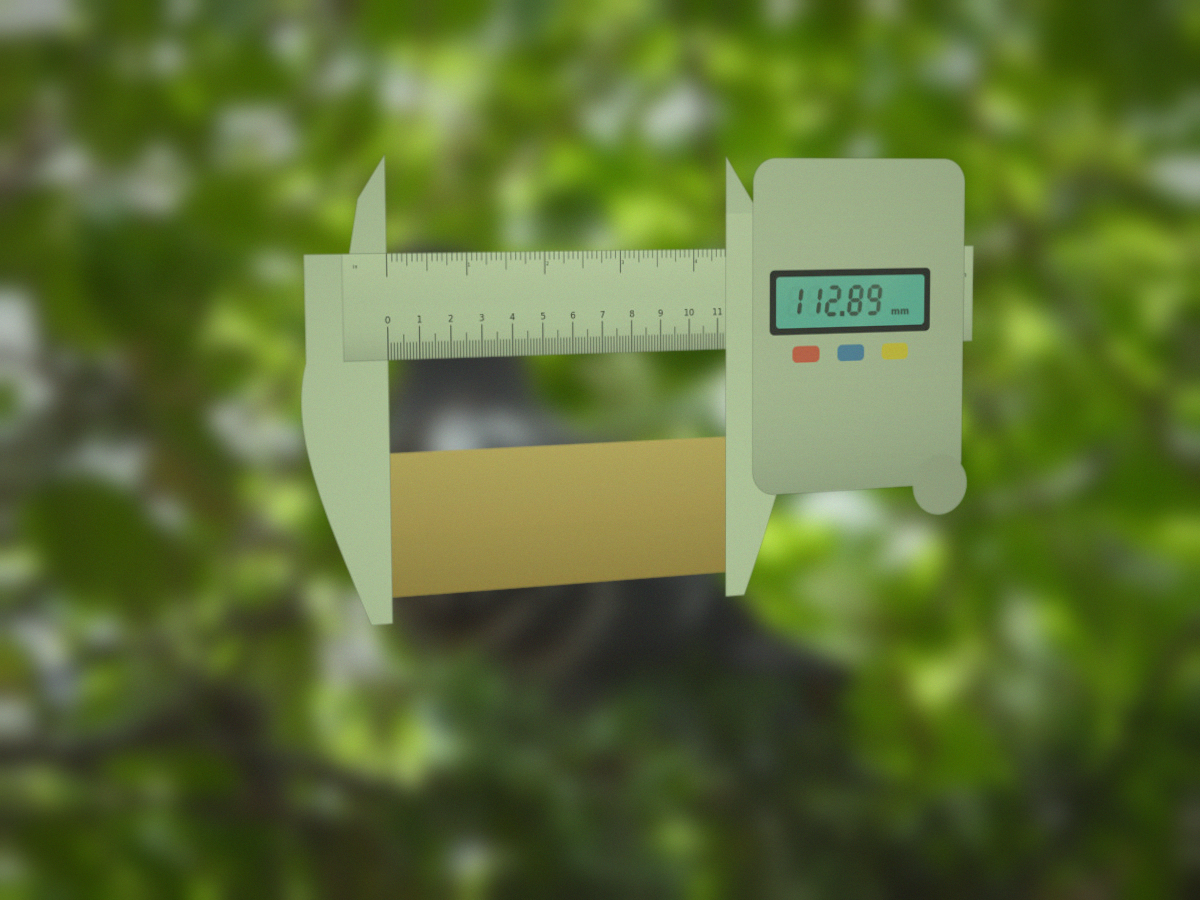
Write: **112.89** mm
